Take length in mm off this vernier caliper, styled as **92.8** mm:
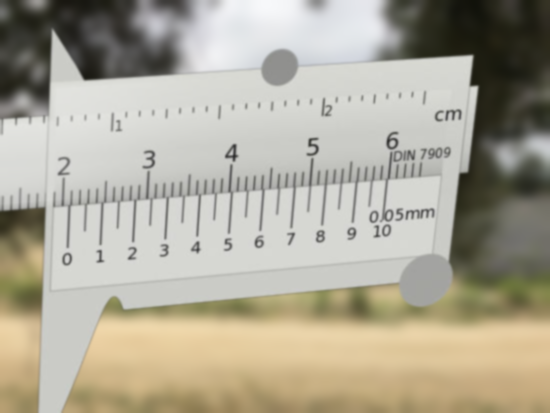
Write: **20.8** mm
